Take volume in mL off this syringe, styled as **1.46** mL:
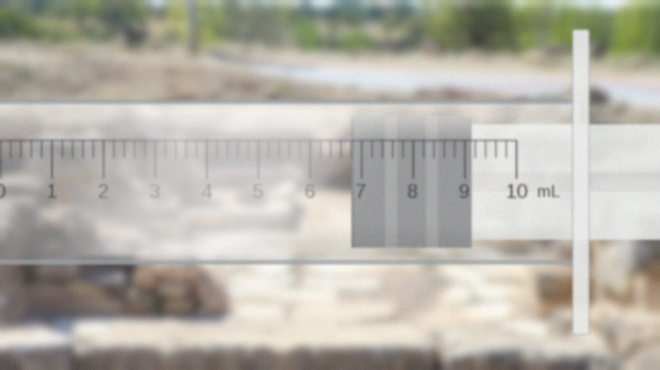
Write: **6.8** mL
